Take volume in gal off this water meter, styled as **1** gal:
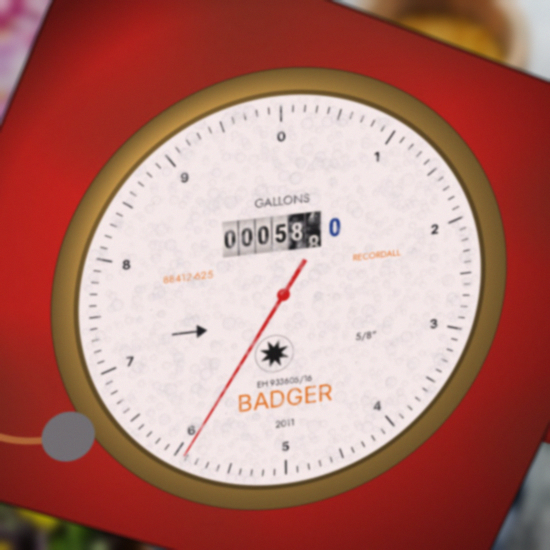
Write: **5875.9** gal
